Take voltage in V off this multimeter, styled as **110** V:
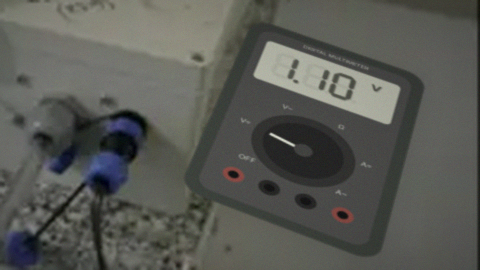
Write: **1.10** V
